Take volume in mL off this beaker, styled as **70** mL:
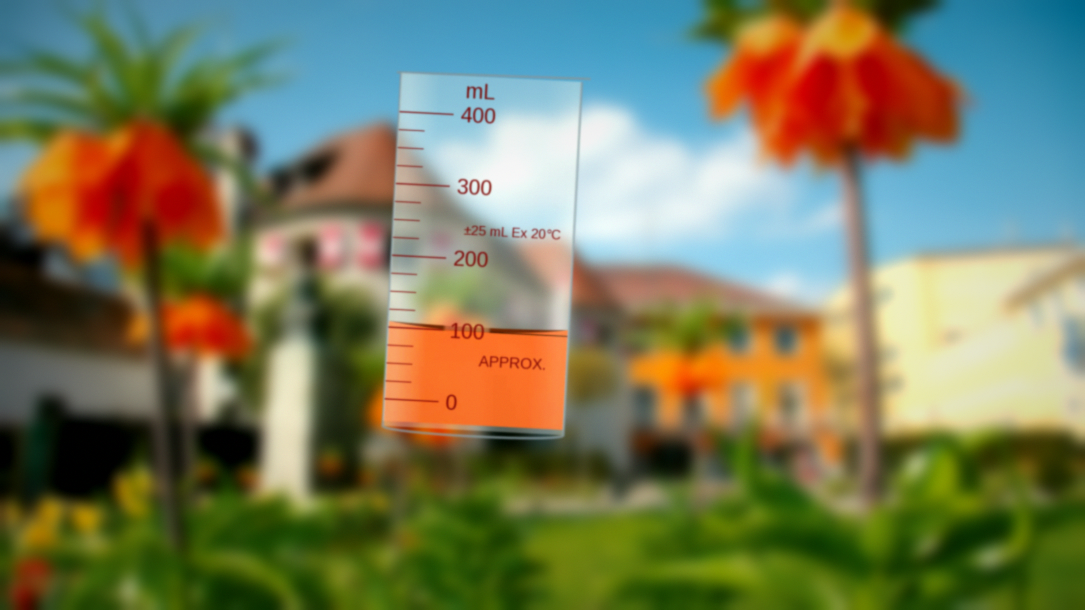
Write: **100** mL
